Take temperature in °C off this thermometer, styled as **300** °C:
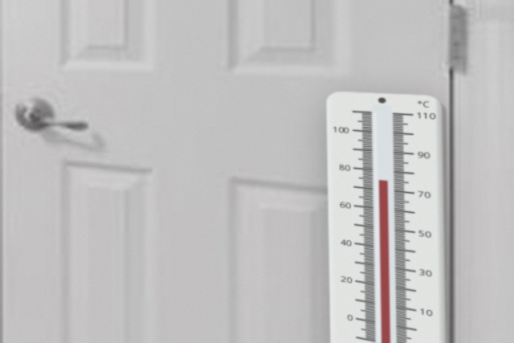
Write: **75** °C
